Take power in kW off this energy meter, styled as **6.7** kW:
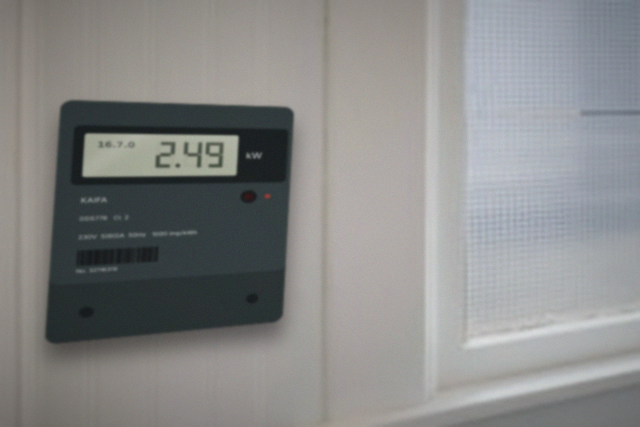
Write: **2.49** kW
